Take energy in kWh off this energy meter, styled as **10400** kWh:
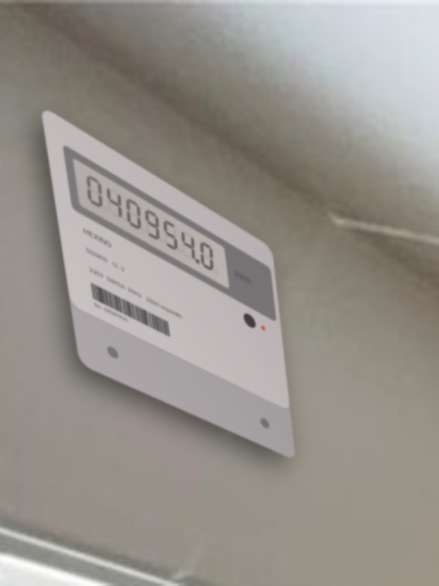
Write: **40954.0** kWh
